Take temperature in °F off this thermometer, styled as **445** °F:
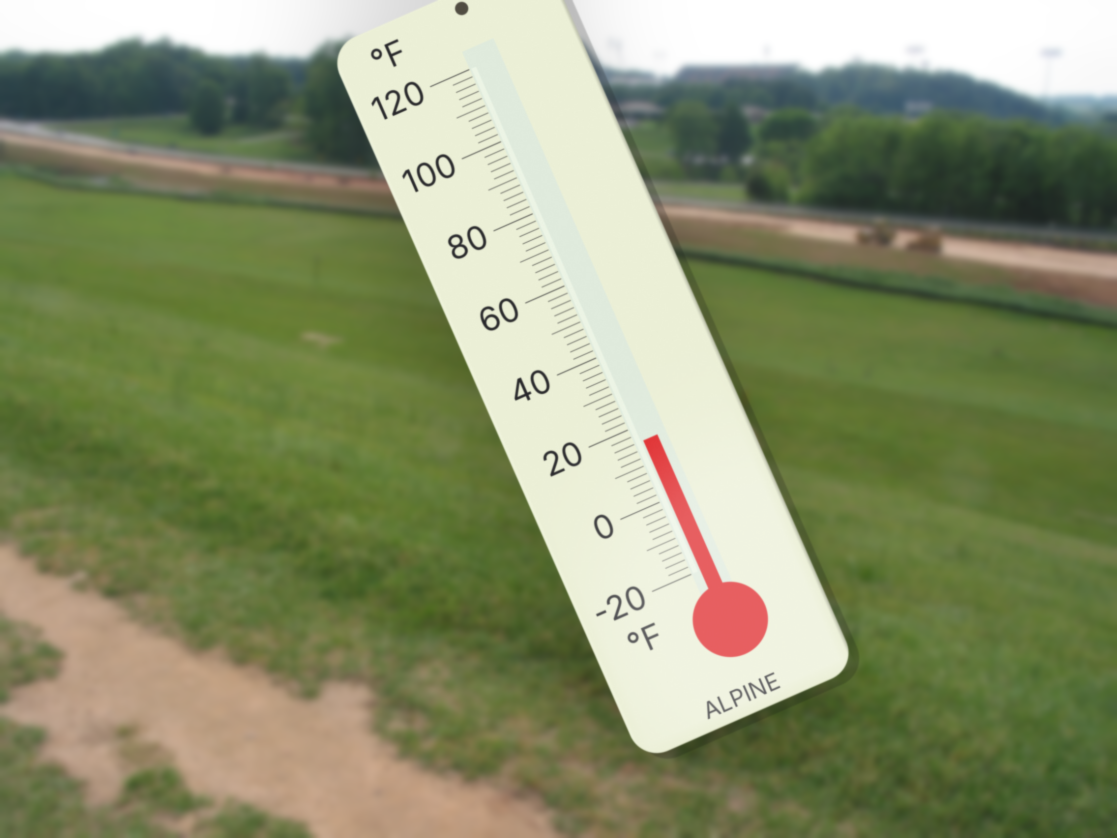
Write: **16** °F
